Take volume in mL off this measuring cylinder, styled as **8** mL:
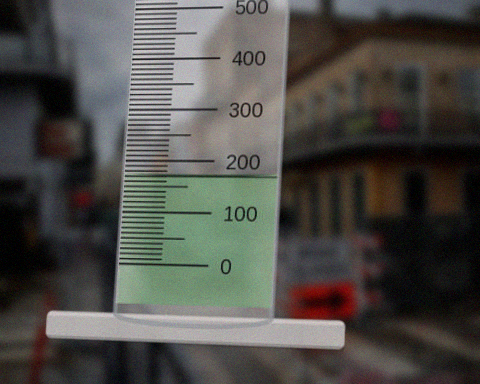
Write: **170** mL
